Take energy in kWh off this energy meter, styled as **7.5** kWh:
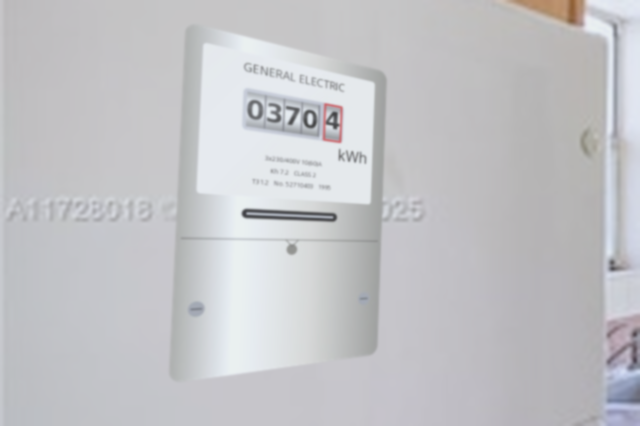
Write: **370.4** kWh
